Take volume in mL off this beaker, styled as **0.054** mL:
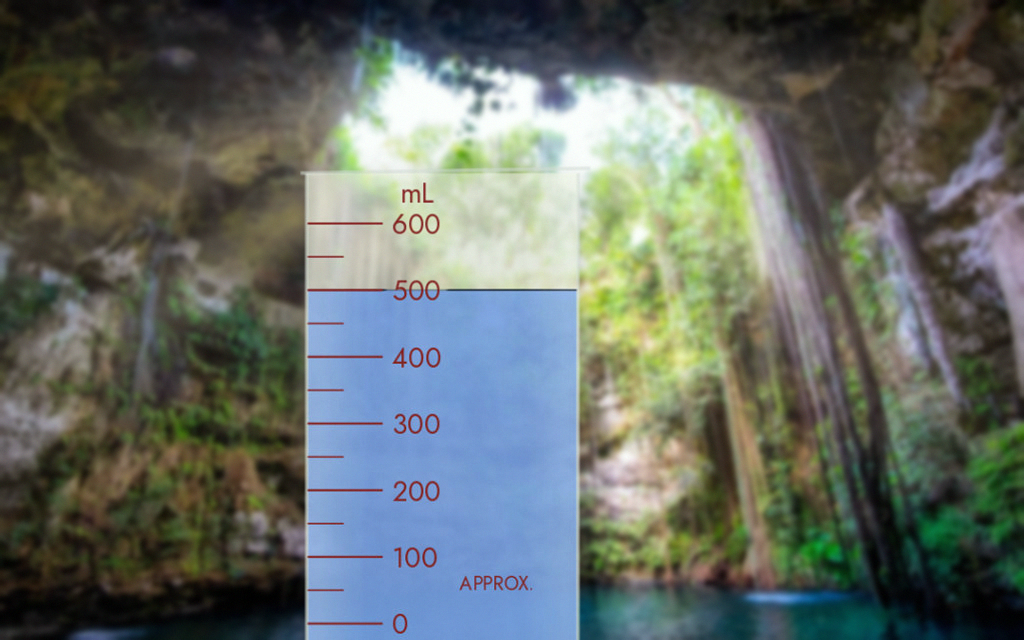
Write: **500** mL
